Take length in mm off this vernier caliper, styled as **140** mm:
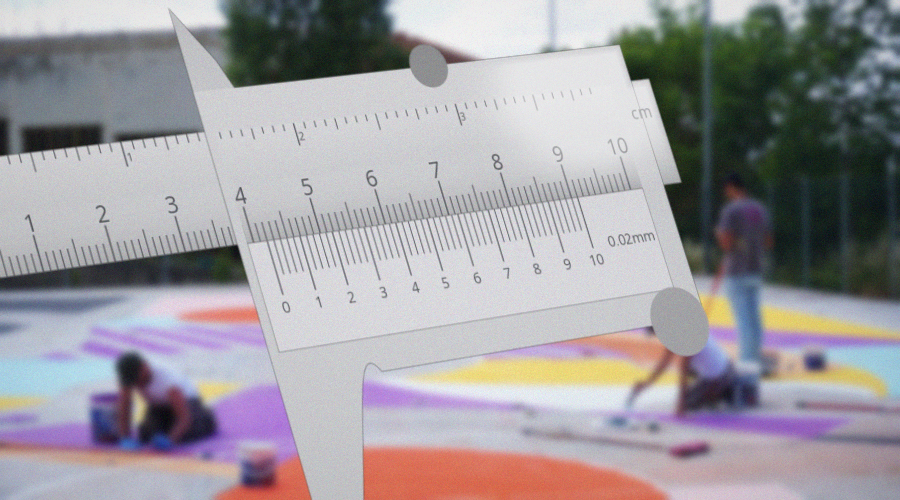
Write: **42.0** mm
